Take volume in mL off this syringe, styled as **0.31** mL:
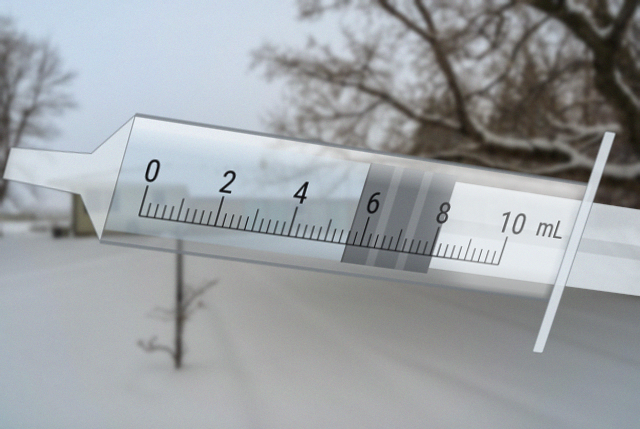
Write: **5.6** mL
